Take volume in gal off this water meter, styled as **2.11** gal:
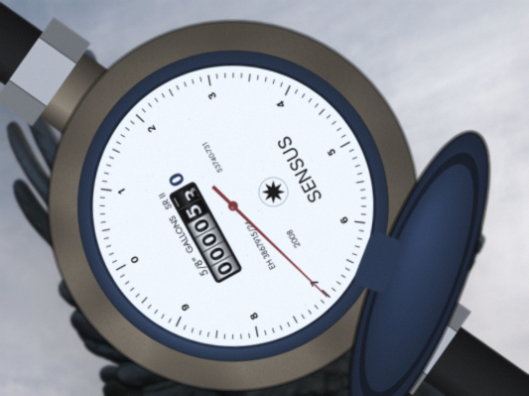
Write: **527.0** gal
